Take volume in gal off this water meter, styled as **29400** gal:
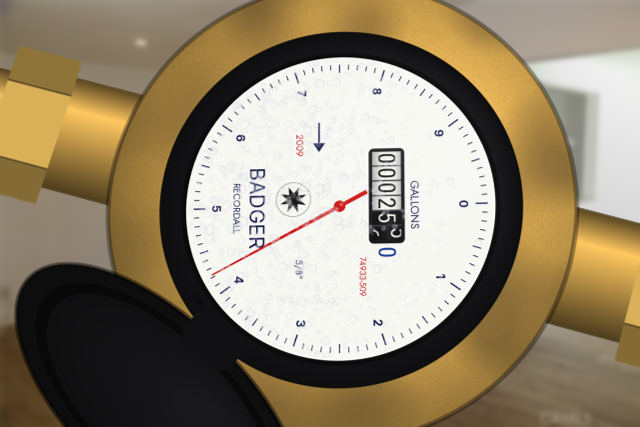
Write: **2554.2** gal
